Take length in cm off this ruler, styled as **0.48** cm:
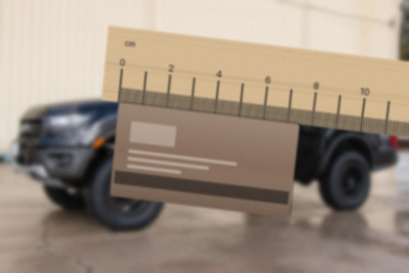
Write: **7.5** cm
